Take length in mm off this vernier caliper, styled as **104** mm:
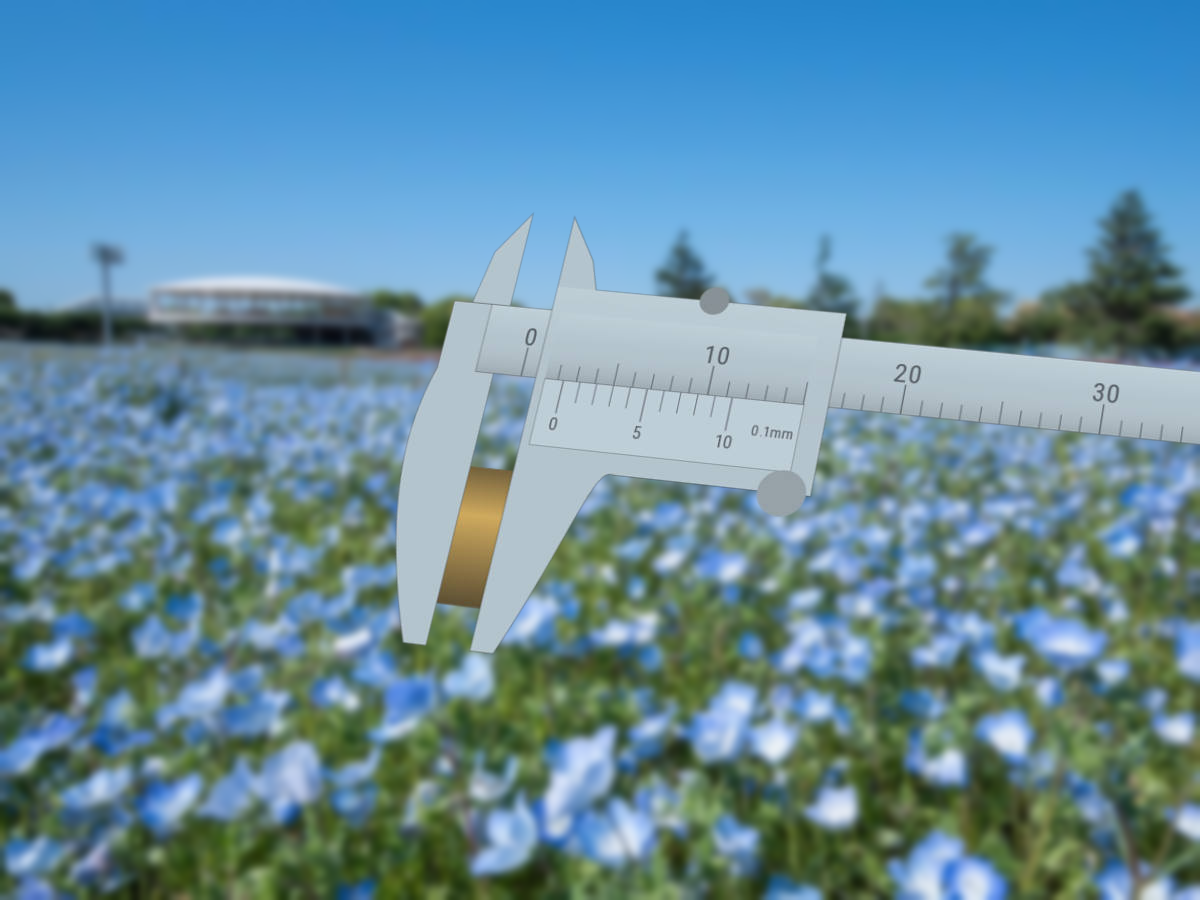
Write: **2.3** mm
